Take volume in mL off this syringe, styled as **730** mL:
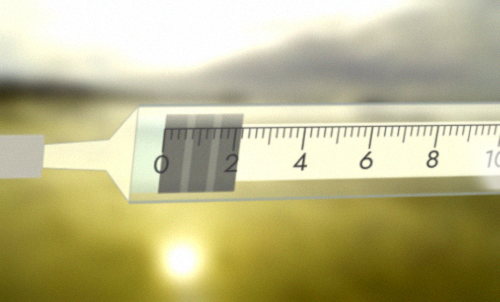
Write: **0** mL
